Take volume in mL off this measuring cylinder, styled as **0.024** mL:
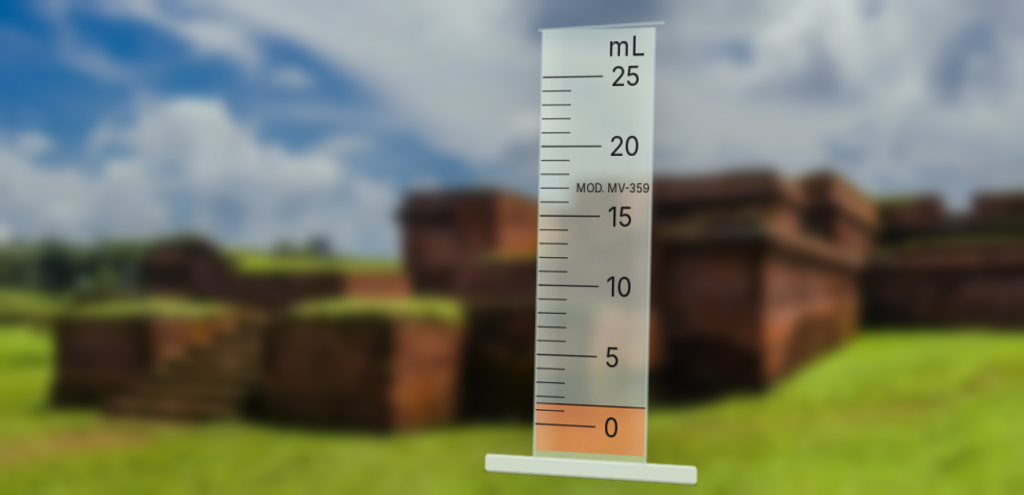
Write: **1.5** mL
